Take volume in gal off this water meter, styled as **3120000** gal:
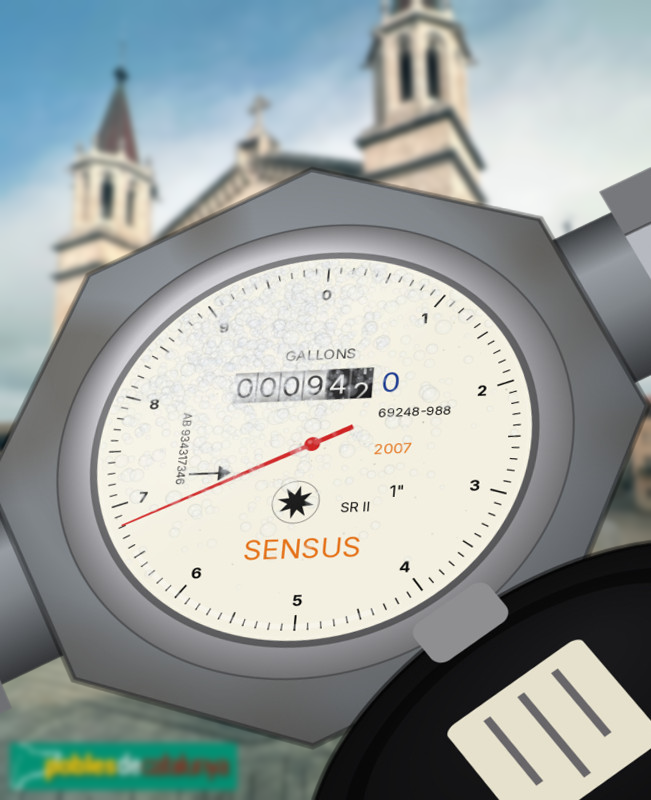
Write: **9416.8** gal
